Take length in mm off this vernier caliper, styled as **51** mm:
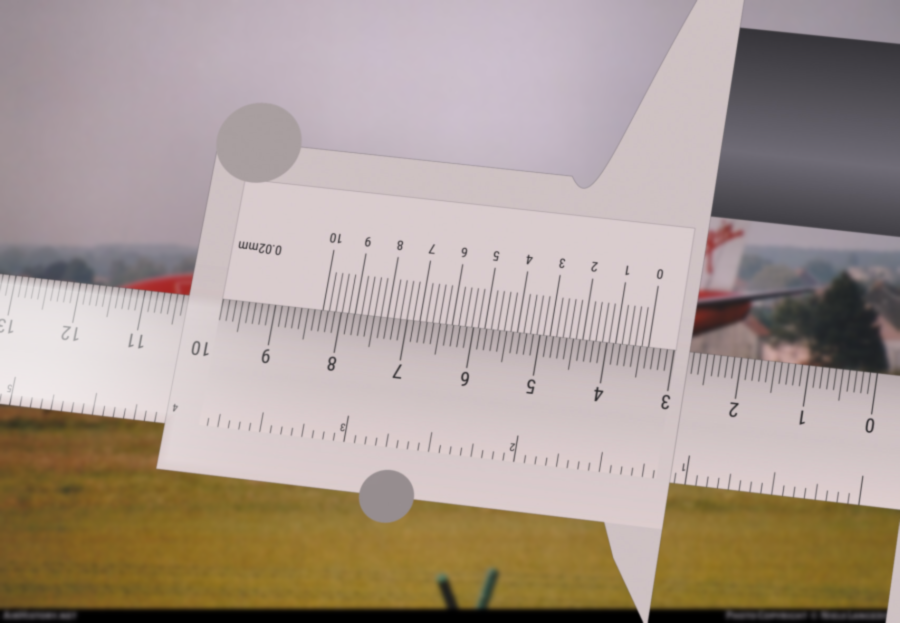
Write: **33.8** mm
